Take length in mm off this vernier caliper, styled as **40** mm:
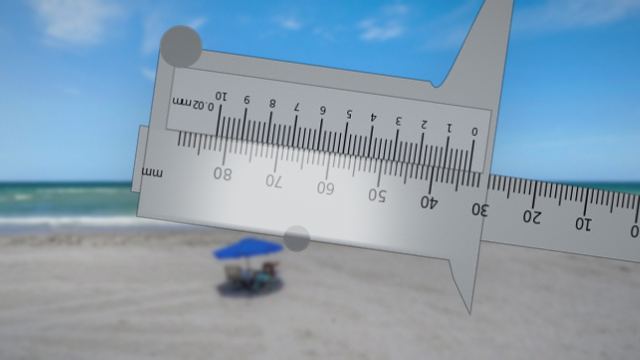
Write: **33.0** mm
